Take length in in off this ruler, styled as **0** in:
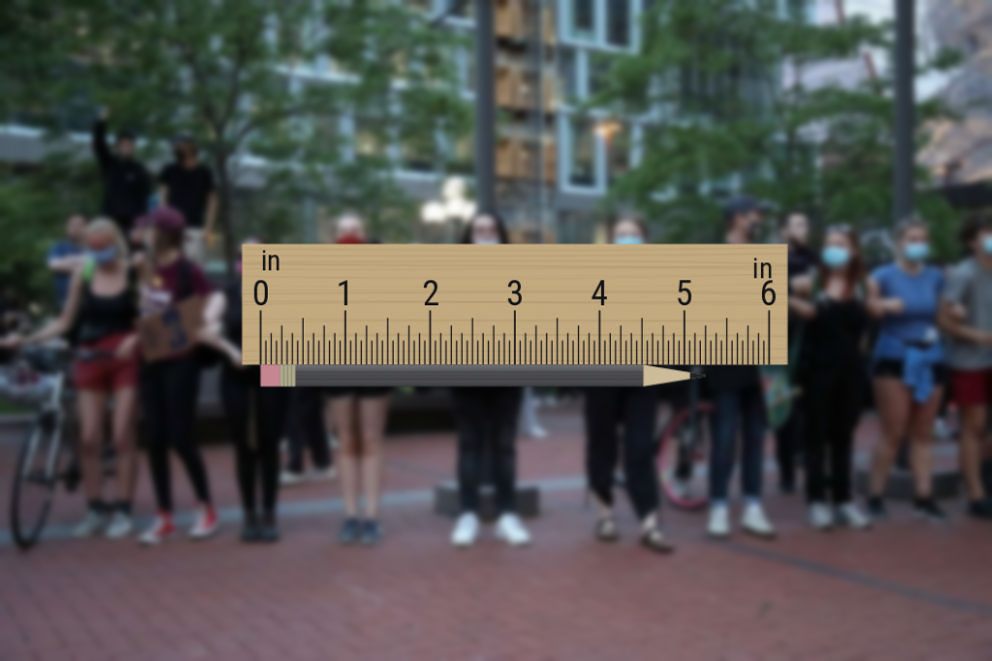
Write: **5.25** in
